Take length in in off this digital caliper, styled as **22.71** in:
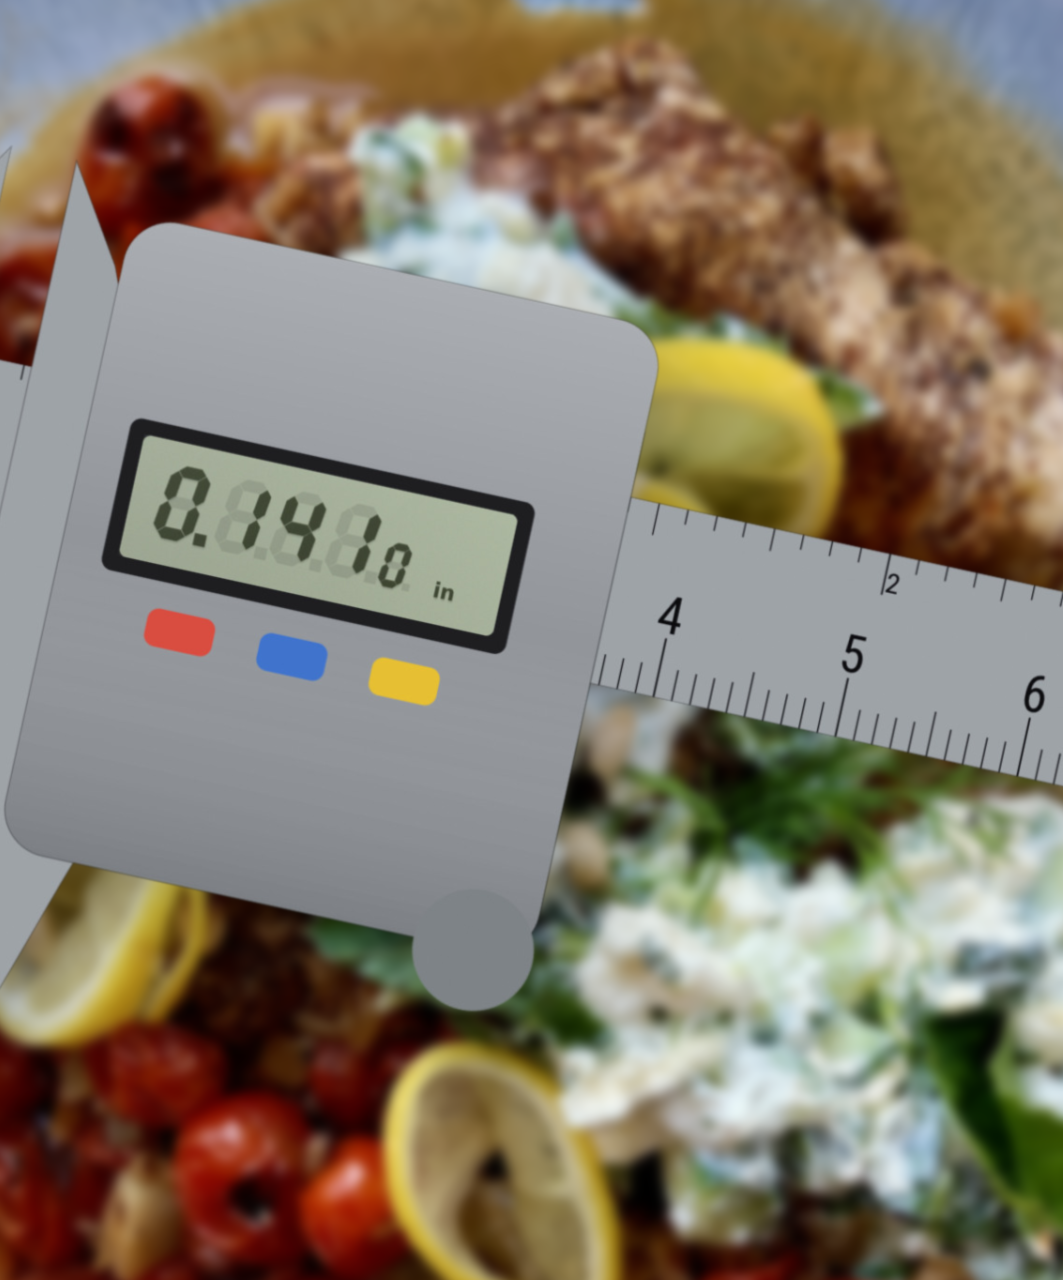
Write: **0.1410** in
